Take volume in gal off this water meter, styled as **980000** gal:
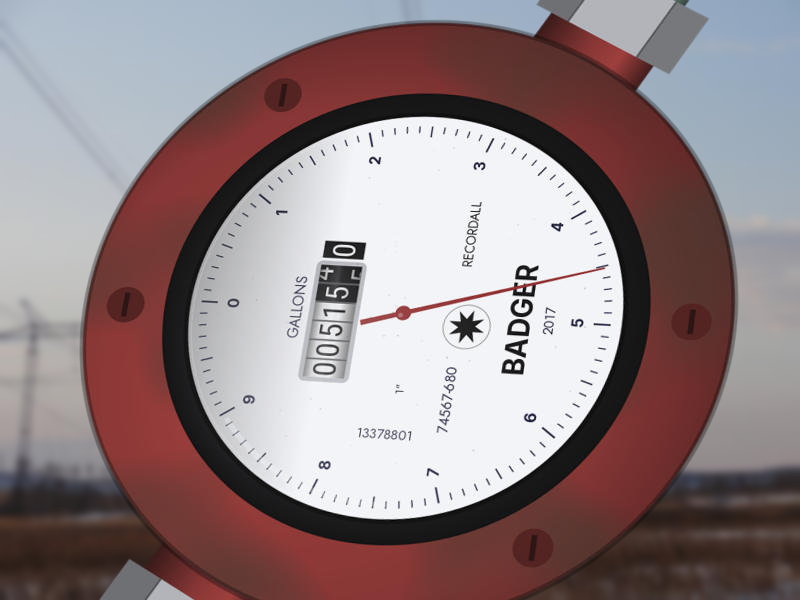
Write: **51544.5** gal
